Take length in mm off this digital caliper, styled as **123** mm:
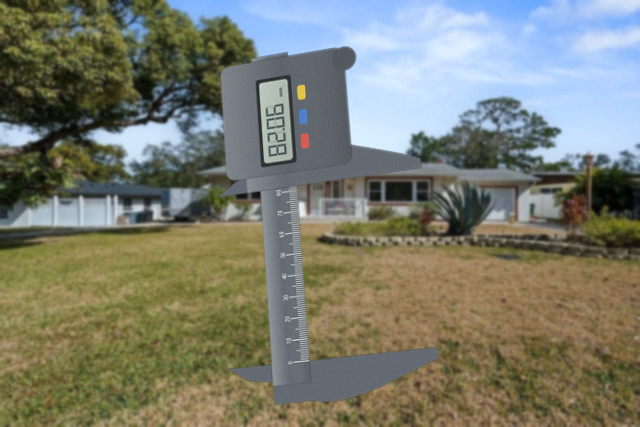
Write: **82.06** mm
